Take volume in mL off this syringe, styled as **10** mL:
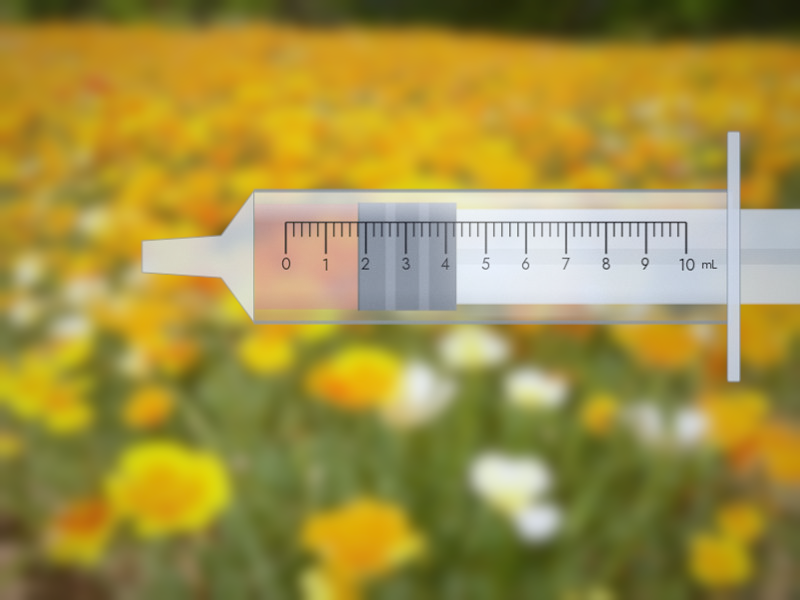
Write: **1.8** mL
